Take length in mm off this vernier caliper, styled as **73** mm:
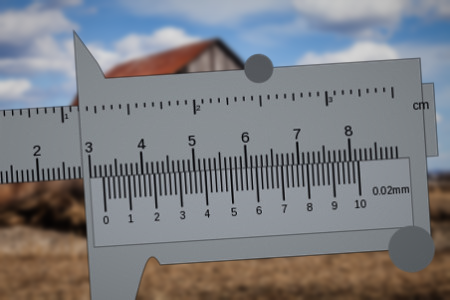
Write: **32.5** mm
